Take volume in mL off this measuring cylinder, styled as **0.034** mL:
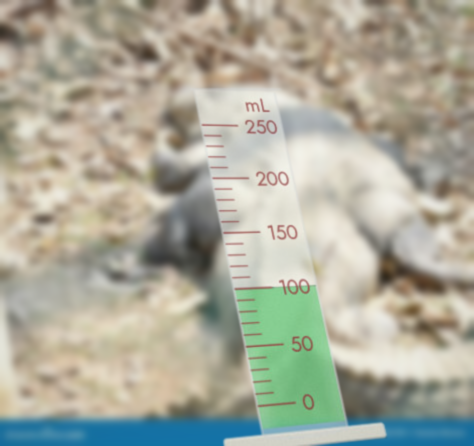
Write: **100** mL
